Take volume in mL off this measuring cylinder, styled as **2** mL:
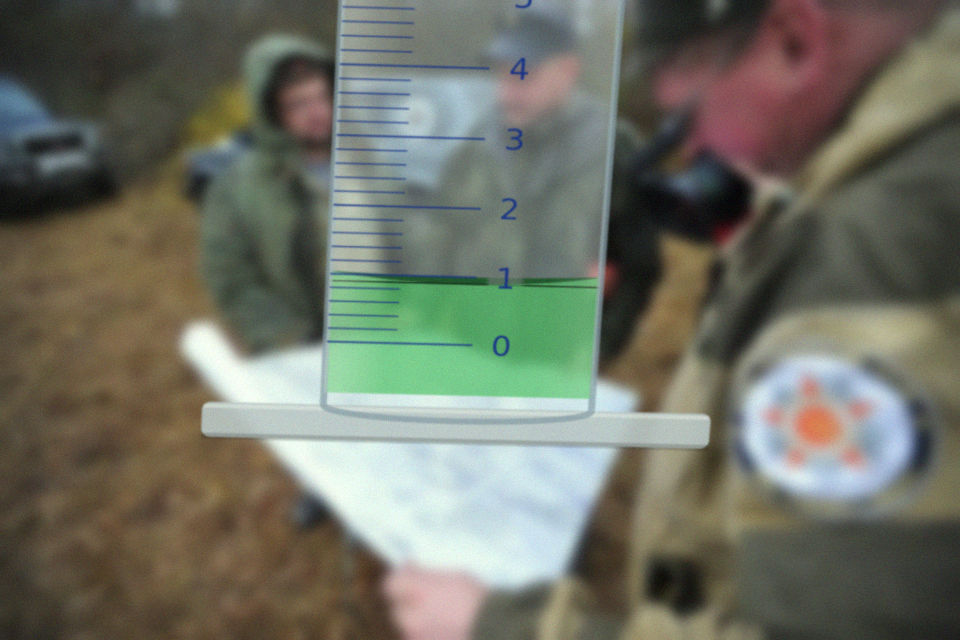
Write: **0.9** mL
